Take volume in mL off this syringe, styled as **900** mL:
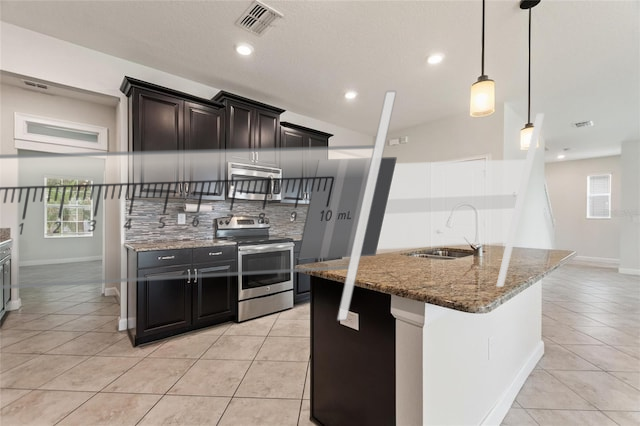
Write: **9.4** mL
